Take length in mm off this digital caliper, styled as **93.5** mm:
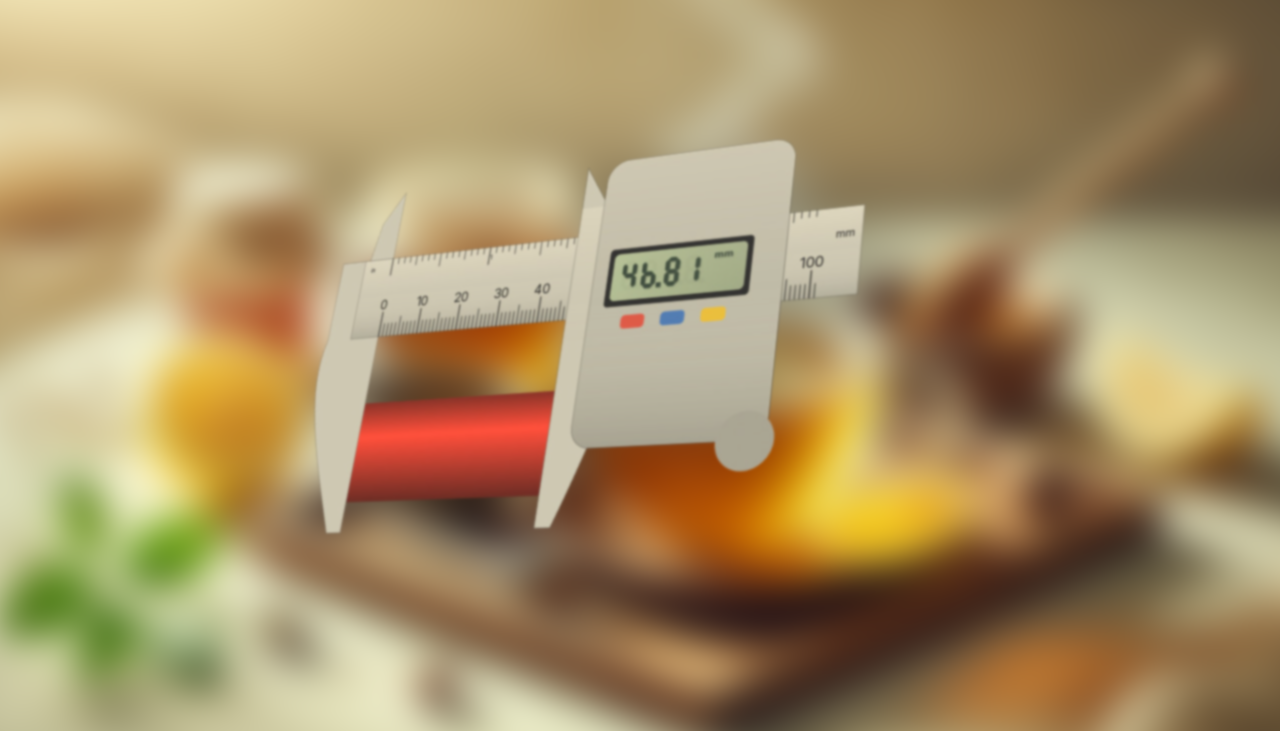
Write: **46.81** mm
